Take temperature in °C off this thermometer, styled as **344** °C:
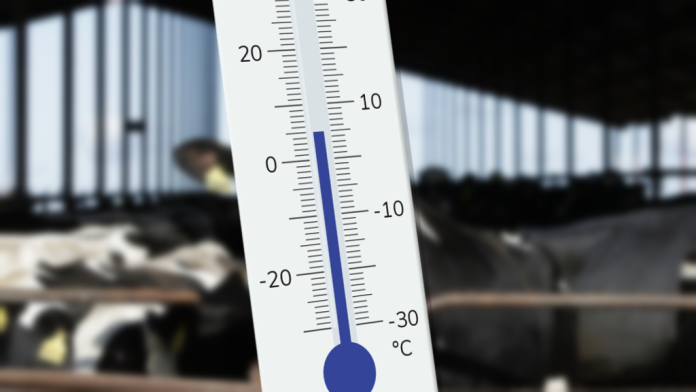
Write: **5** °C
